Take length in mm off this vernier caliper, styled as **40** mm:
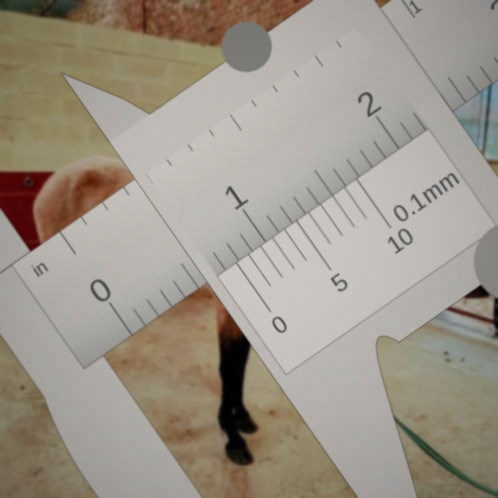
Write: **7.8** mm
